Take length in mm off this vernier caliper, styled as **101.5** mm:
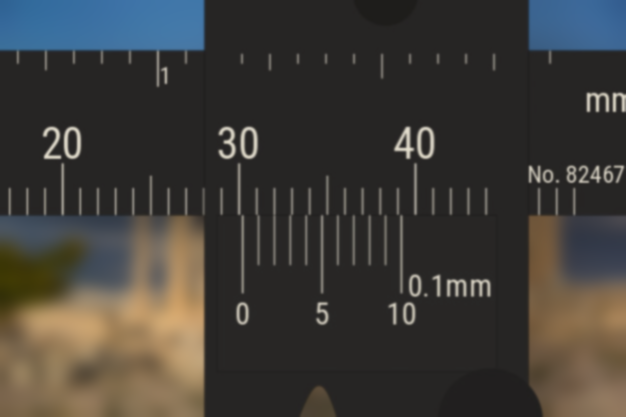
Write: **30.2** mm
